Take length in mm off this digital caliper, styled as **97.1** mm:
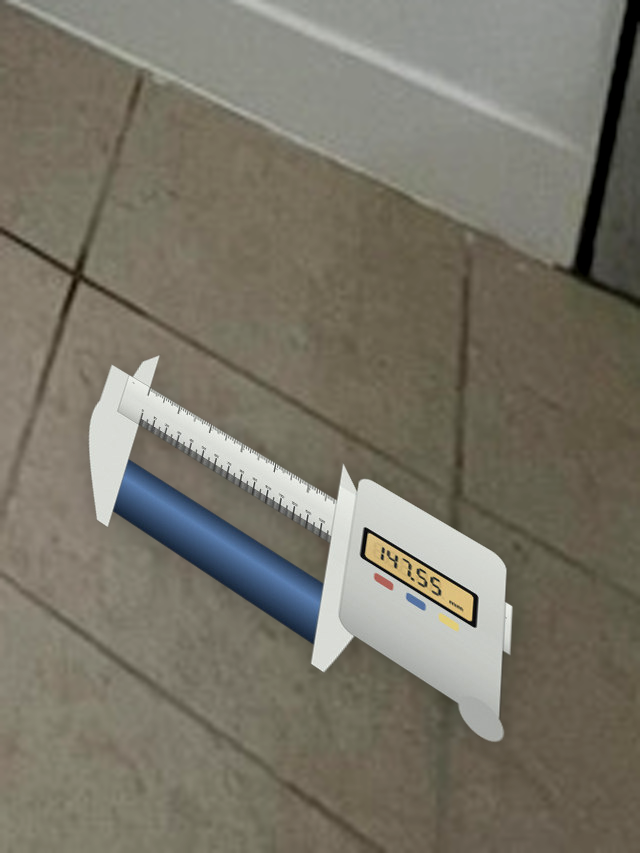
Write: **147.55** mm
